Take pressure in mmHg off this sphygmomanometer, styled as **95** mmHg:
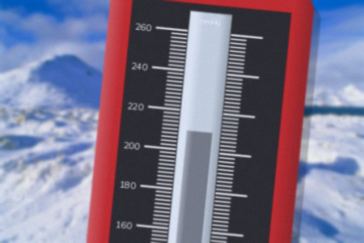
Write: **210** mmHg
